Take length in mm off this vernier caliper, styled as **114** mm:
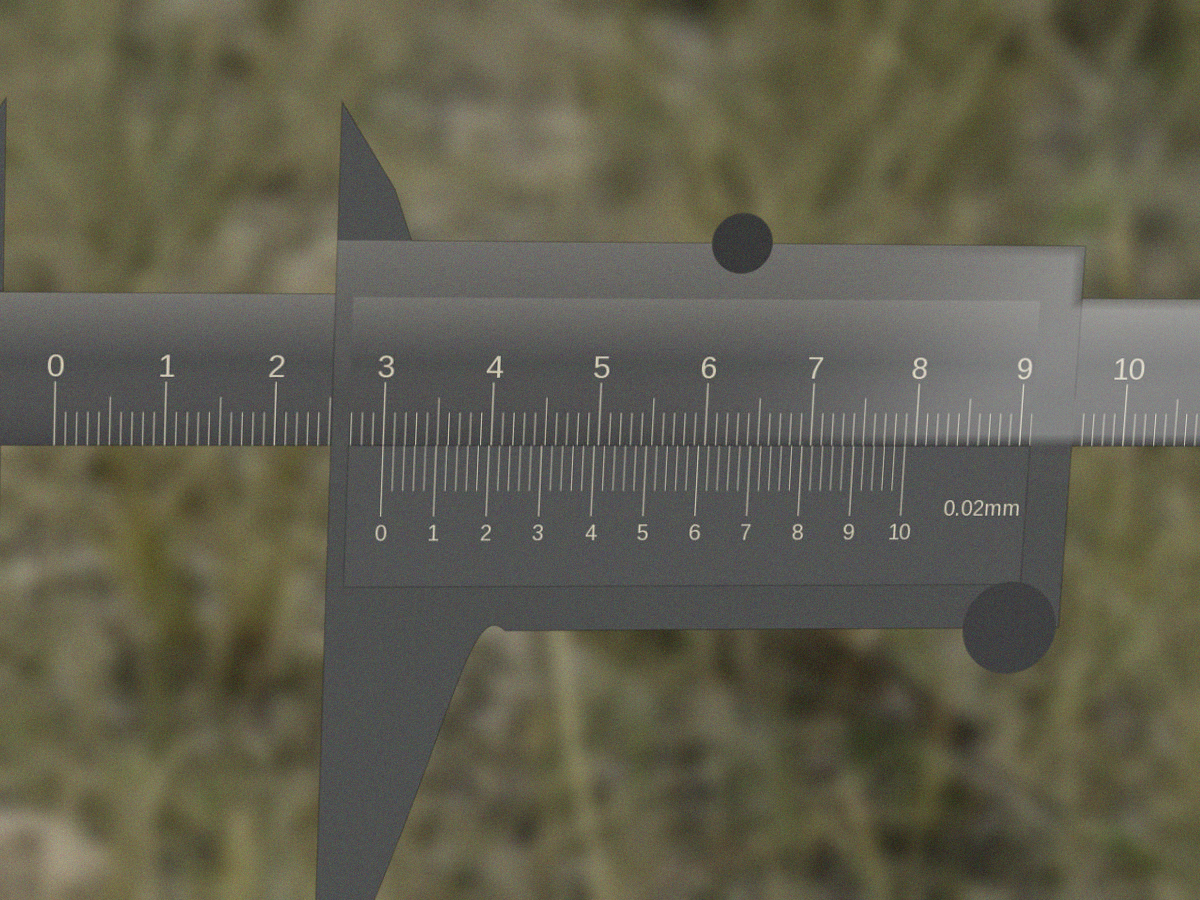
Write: **30.0** mm
